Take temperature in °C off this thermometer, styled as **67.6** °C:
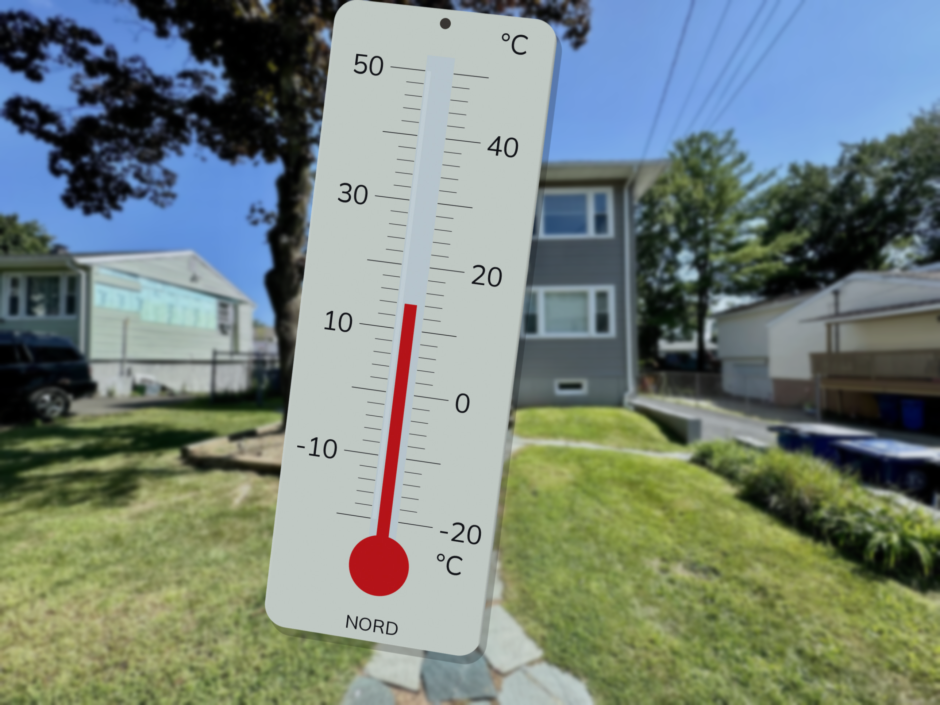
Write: **14** °C
